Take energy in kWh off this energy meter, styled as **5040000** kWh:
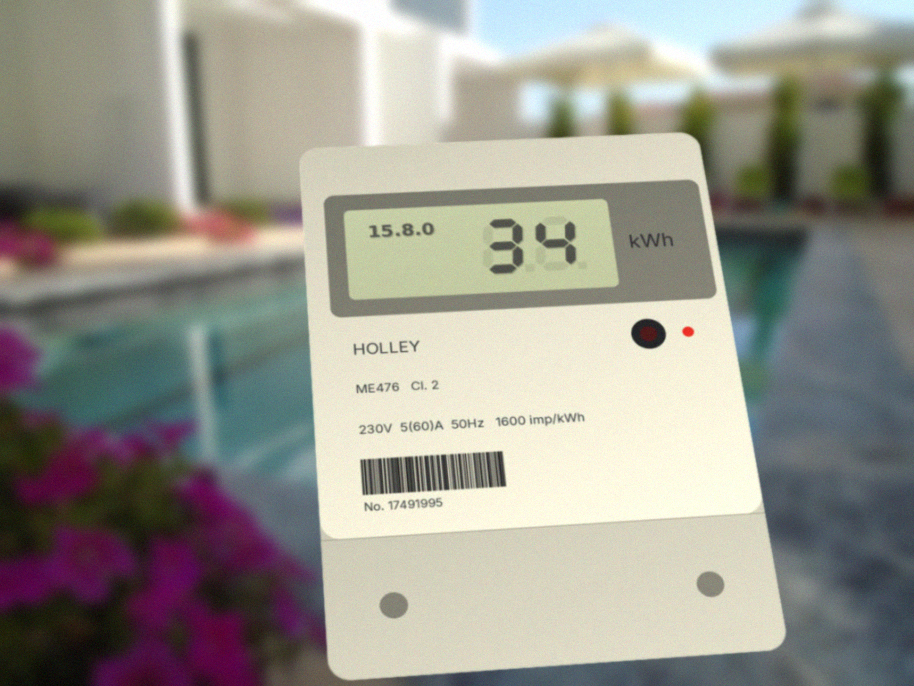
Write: **34** kWh
